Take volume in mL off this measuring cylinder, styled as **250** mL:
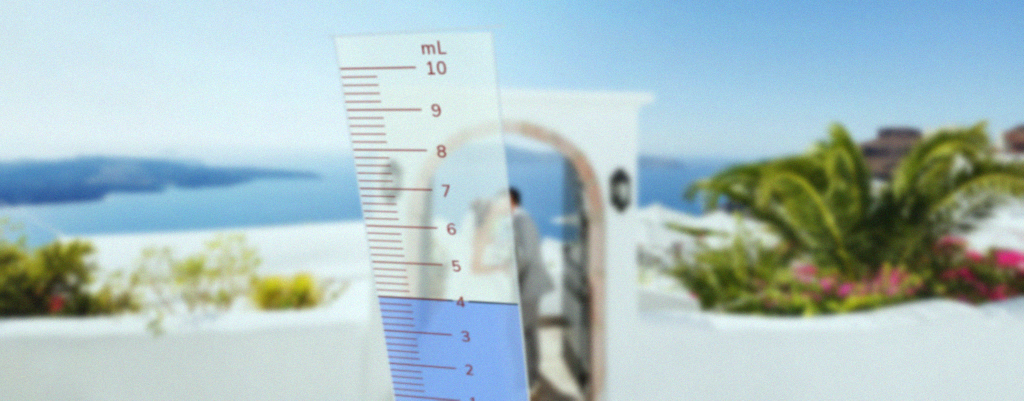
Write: **4** mL
